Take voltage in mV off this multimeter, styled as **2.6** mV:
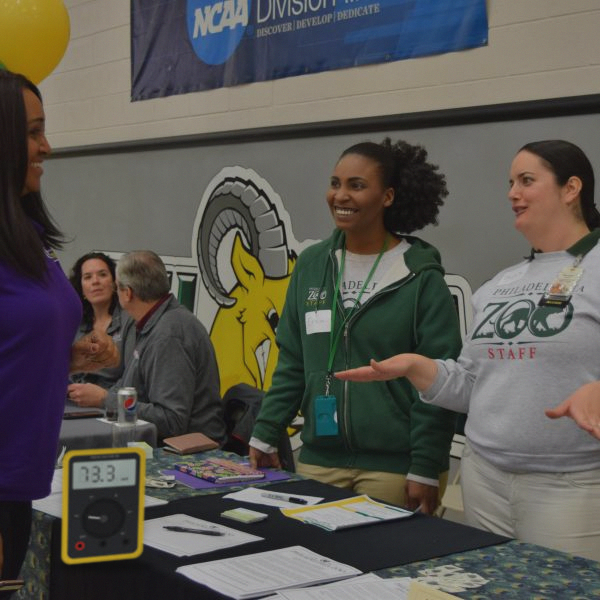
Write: **73.3** mV
